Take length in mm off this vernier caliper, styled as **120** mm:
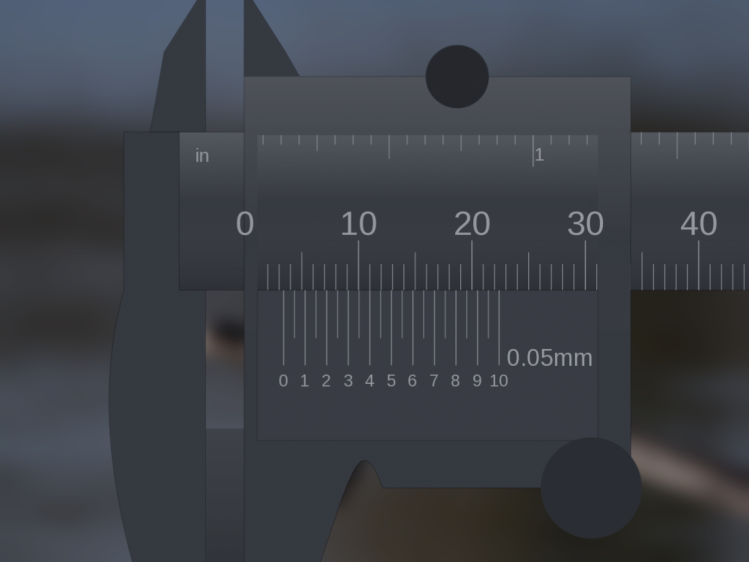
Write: **3.4** mm
